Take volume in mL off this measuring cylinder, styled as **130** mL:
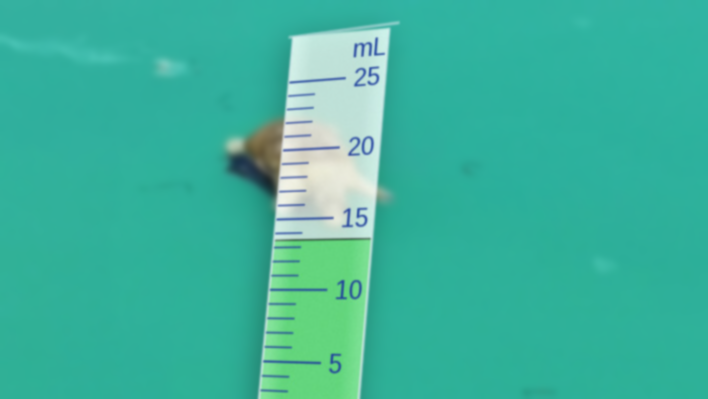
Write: **13.5** mL
